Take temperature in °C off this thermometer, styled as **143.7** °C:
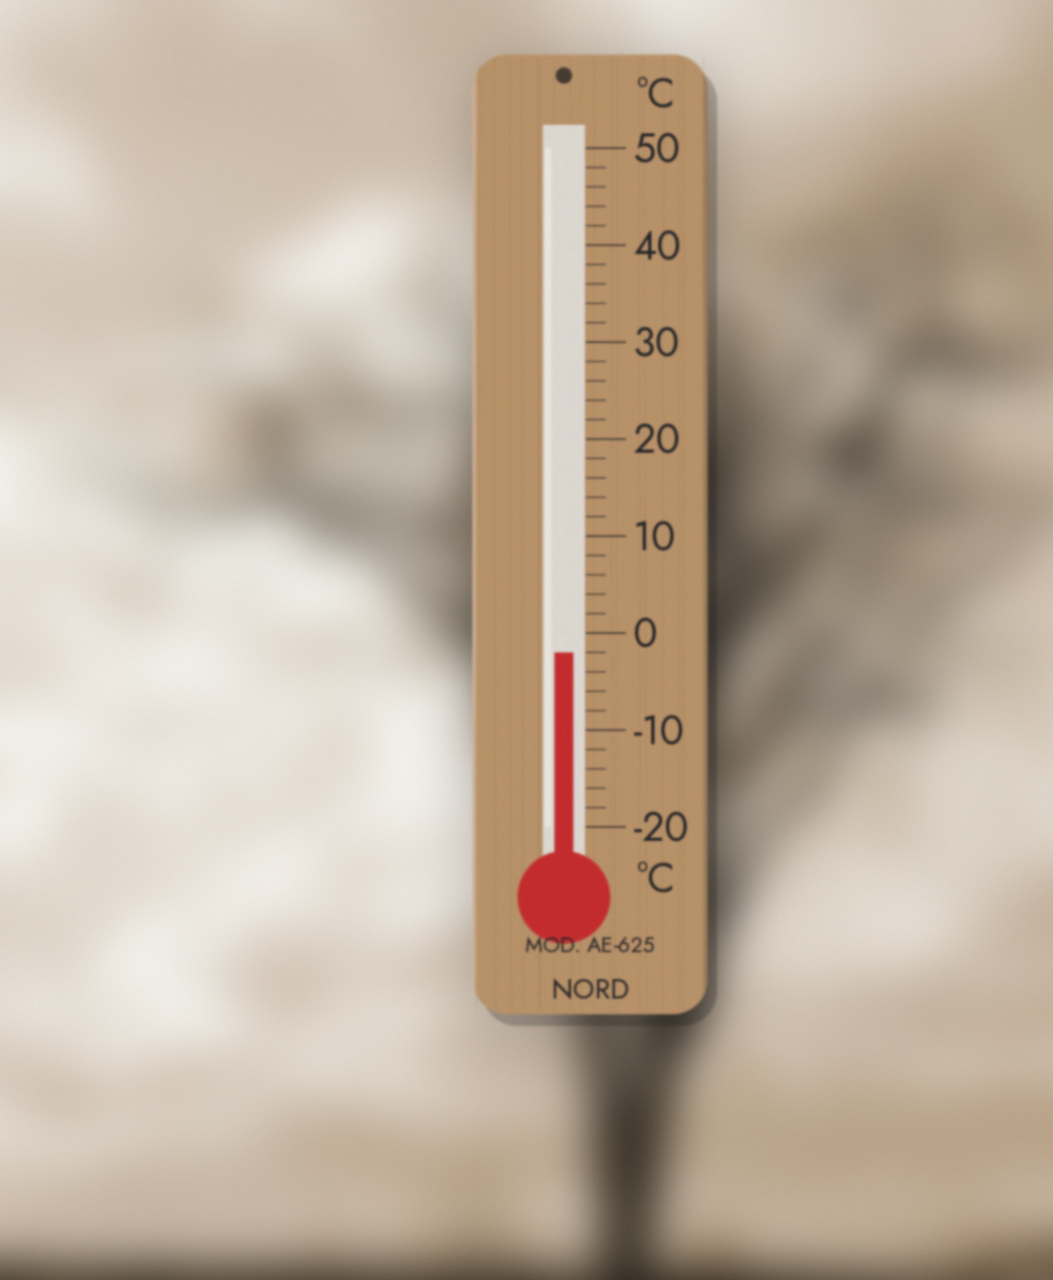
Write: **-2** °C
